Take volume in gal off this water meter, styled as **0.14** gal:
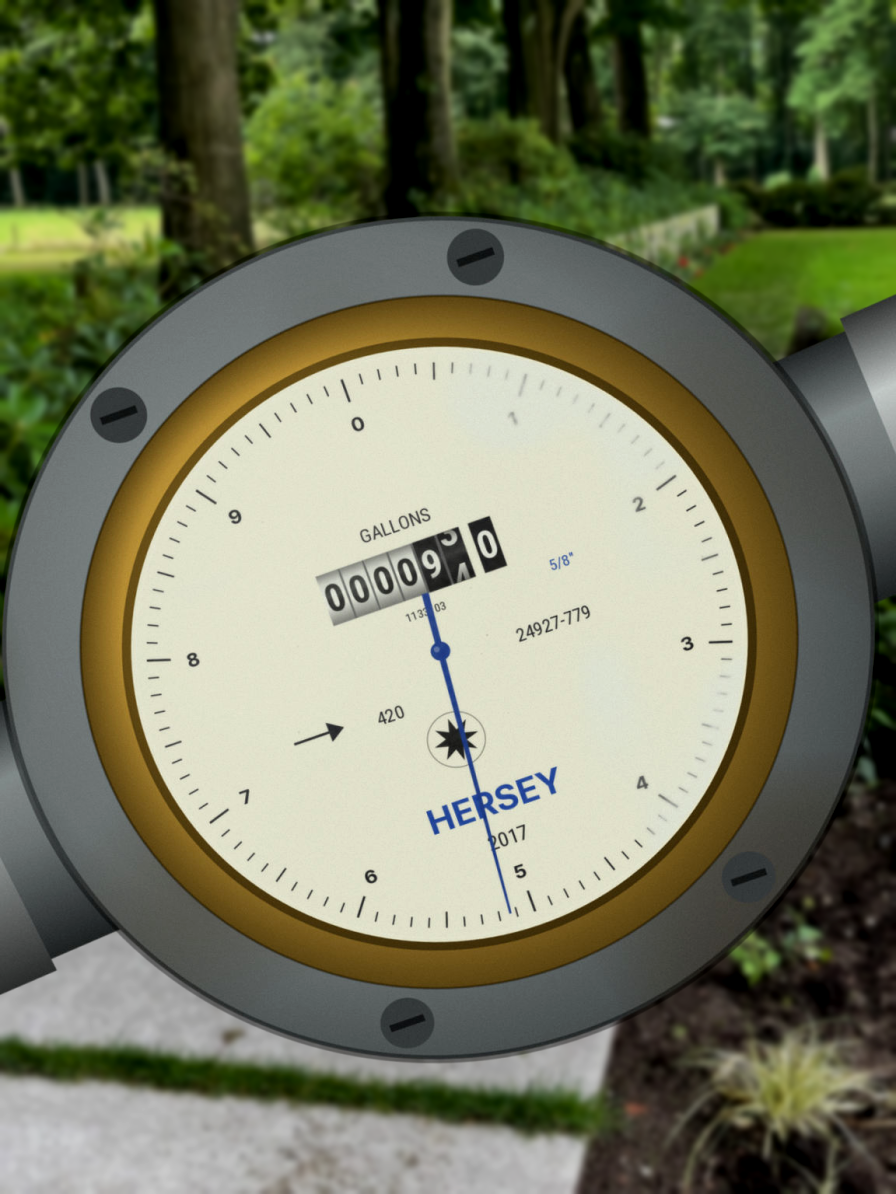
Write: **935.1** gal
